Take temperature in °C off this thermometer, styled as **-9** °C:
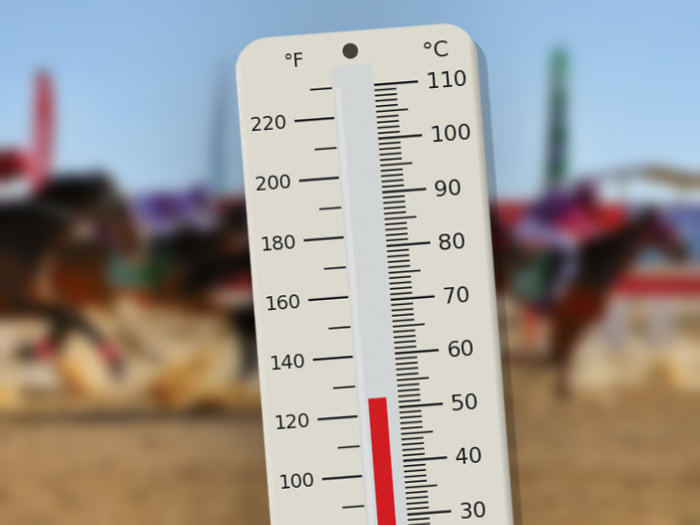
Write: **52** °C
